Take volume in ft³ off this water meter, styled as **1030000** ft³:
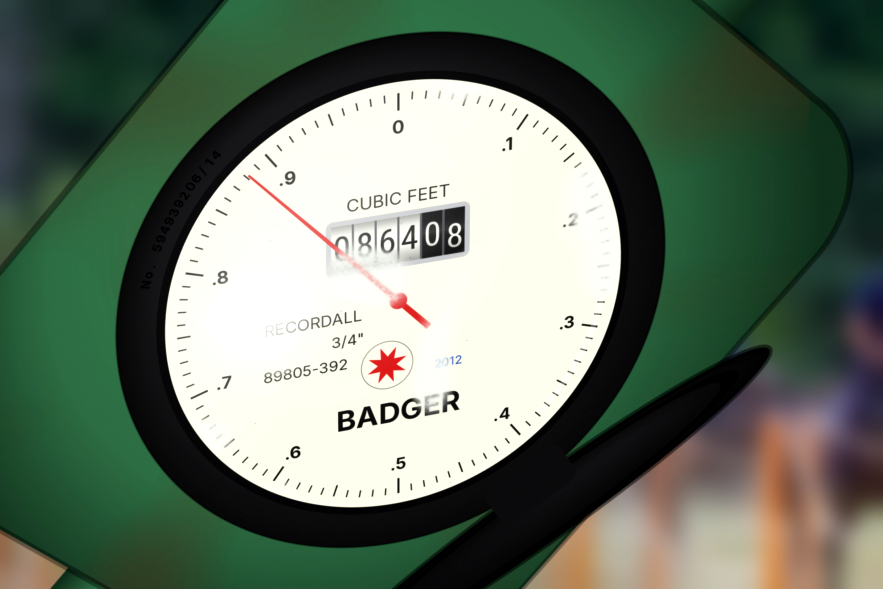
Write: **86407.88** ft³
